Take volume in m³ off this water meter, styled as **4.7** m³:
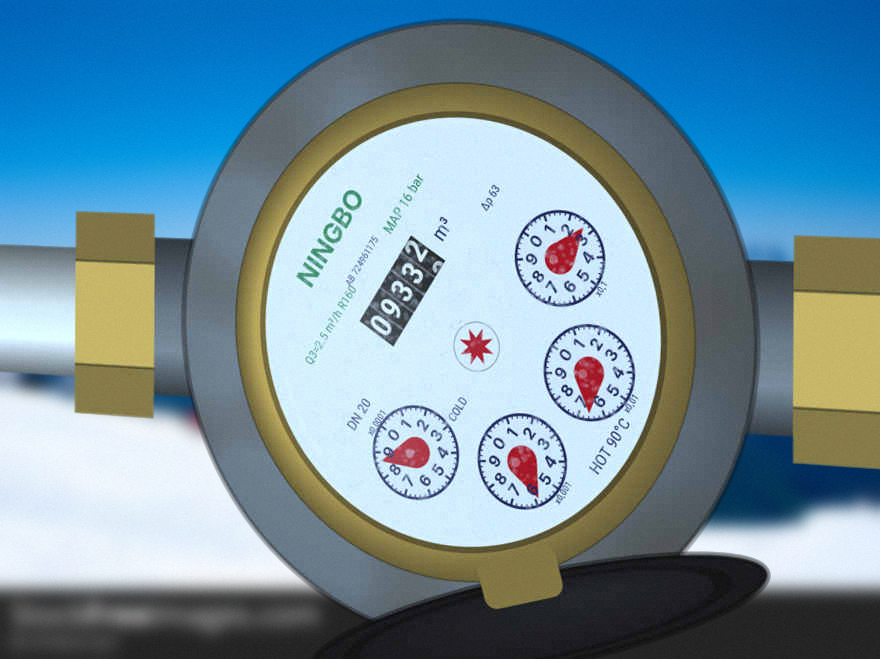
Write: **9332.2658** m³
